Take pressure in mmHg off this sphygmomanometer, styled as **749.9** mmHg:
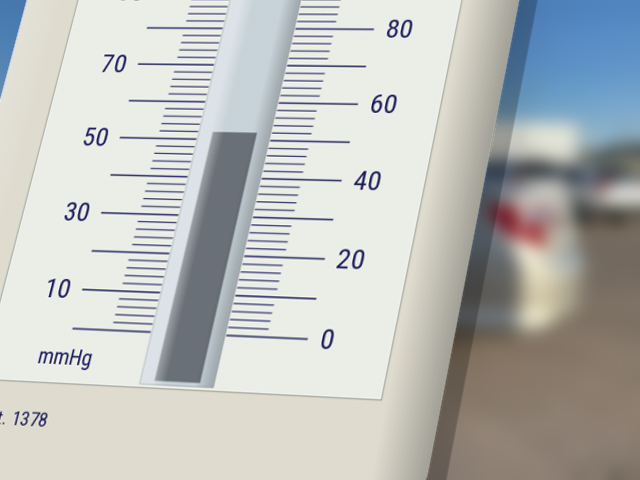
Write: **52** mmHg
